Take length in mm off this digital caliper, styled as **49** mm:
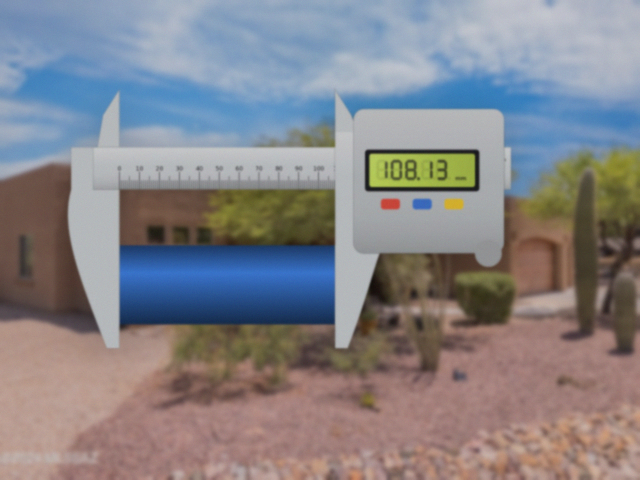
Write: **108.13** mm
